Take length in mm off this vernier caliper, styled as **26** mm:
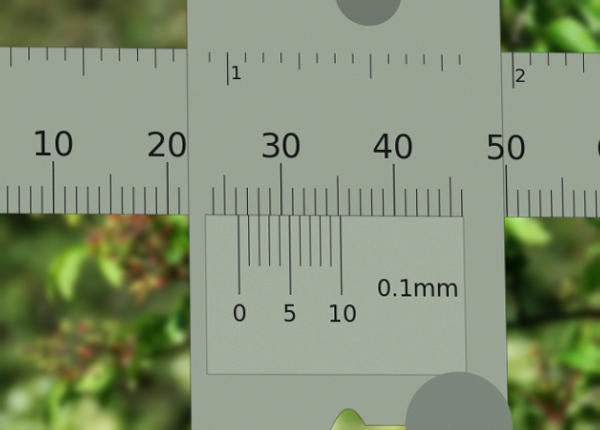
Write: **26.2** mm
